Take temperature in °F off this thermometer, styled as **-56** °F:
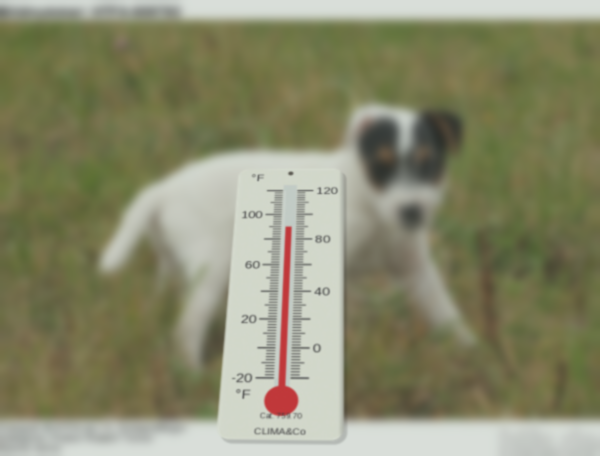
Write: **90** °F
